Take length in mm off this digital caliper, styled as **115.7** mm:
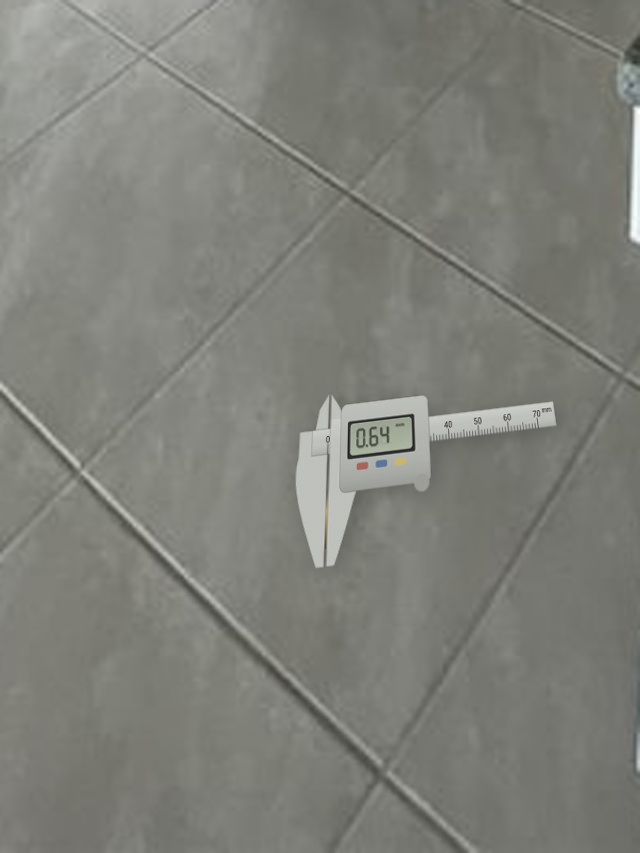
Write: **0.64** mm
